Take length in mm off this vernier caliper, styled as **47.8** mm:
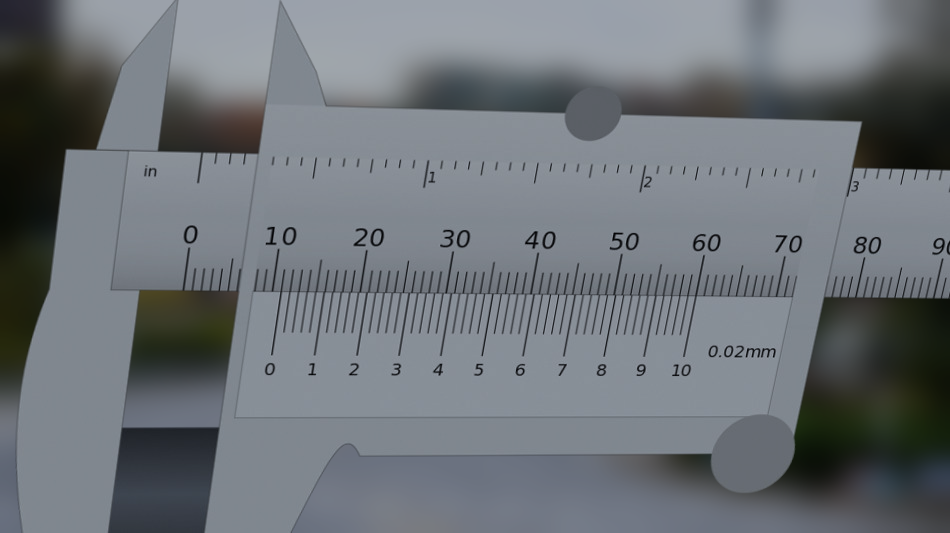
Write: **11.0** mm
